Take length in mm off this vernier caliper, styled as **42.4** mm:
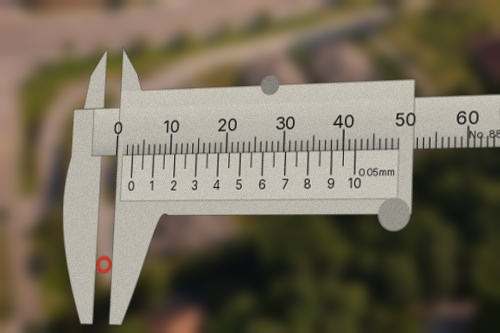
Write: **3.0** mm
